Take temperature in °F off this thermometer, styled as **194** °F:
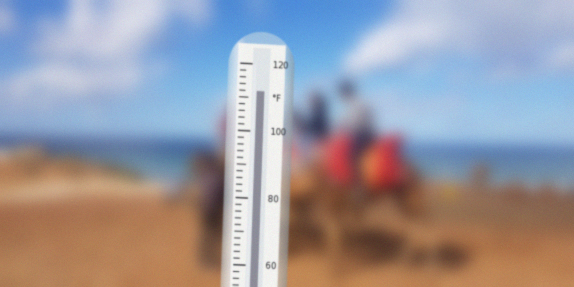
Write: **112** °F
